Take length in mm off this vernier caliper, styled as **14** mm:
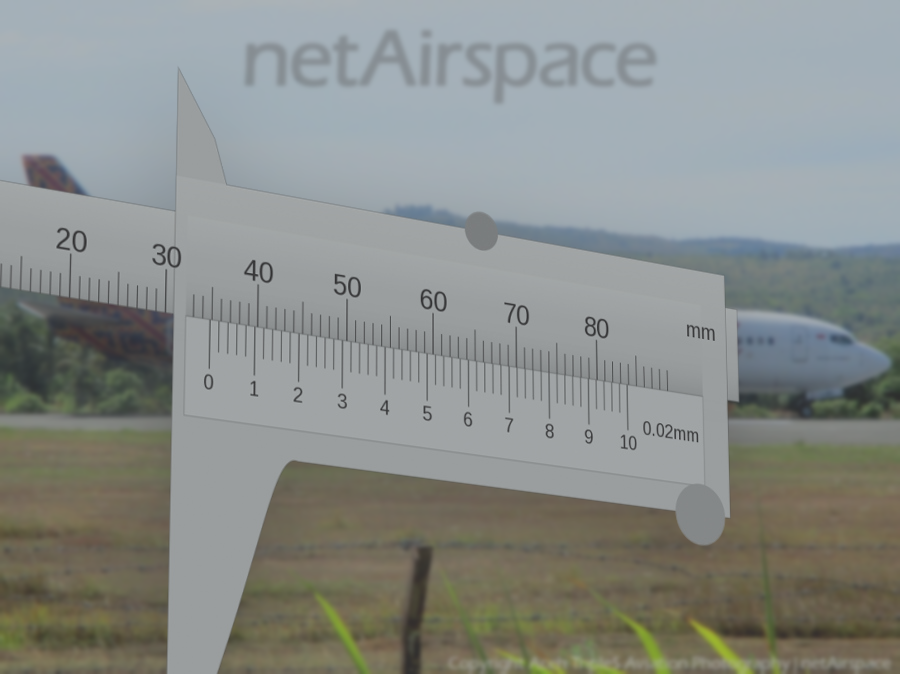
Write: **34.8** mm
